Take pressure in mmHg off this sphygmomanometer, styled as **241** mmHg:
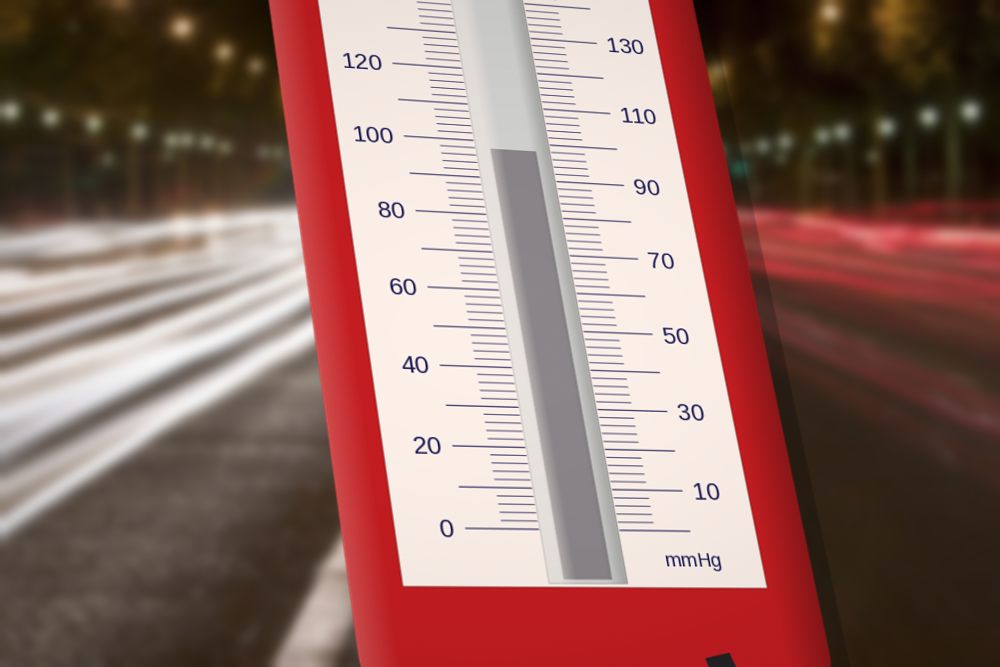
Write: **98** mmHg
